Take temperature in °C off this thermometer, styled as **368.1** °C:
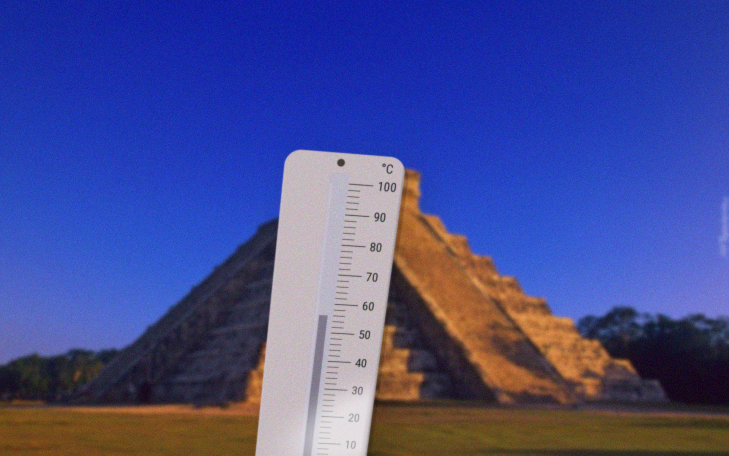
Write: **56** °C
